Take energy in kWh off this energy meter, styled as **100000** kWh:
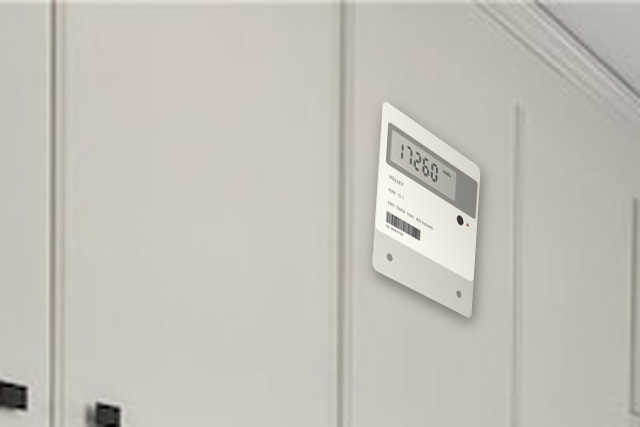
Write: **17260** kWh
